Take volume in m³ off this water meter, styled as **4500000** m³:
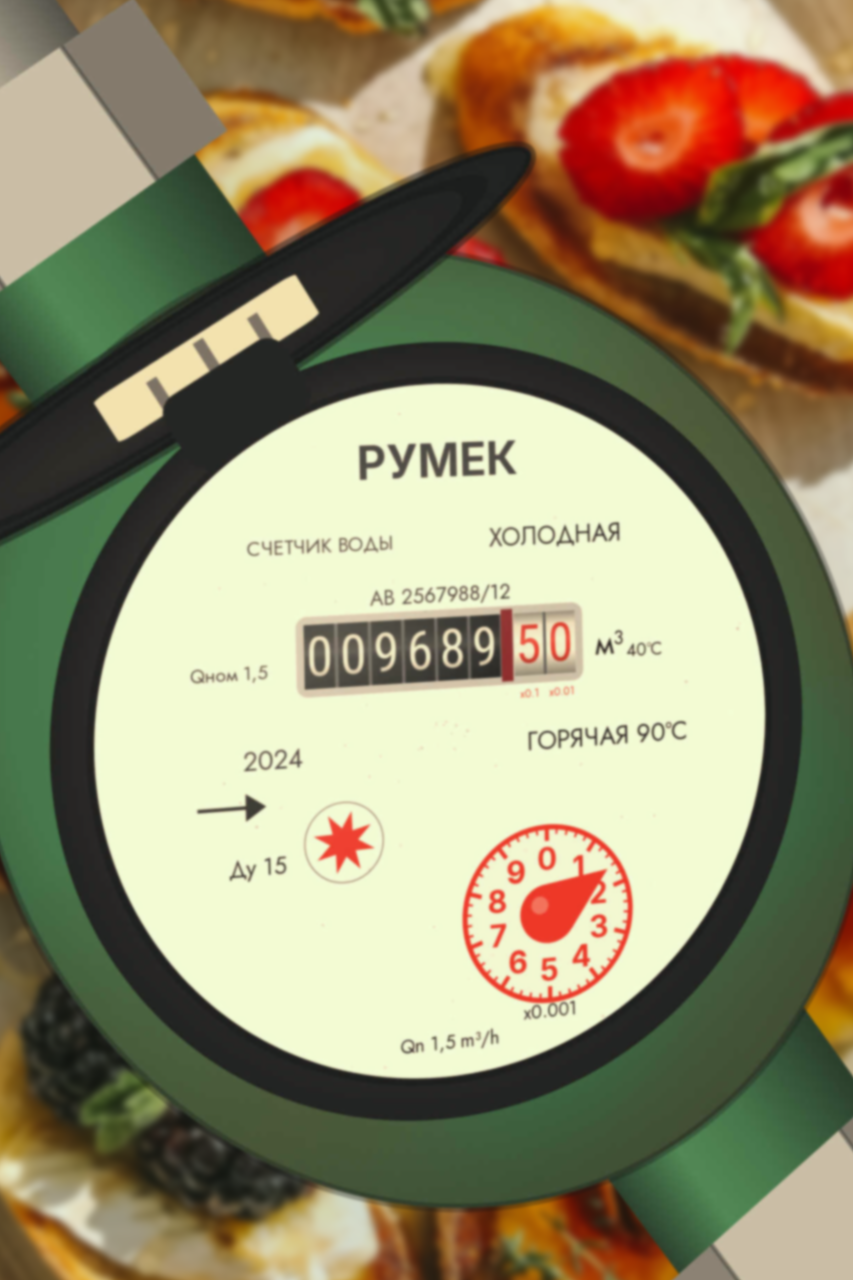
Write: **9689.501** m³
